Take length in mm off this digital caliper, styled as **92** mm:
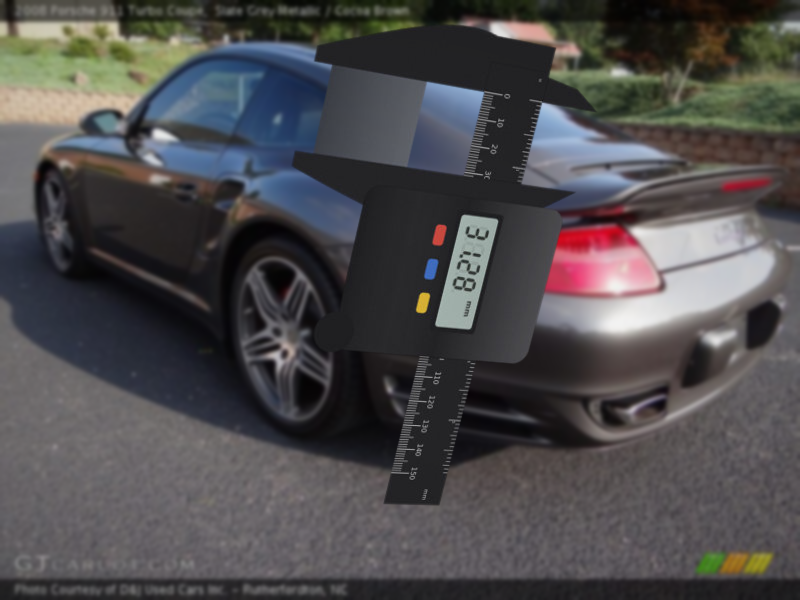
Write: **31.28** mm
